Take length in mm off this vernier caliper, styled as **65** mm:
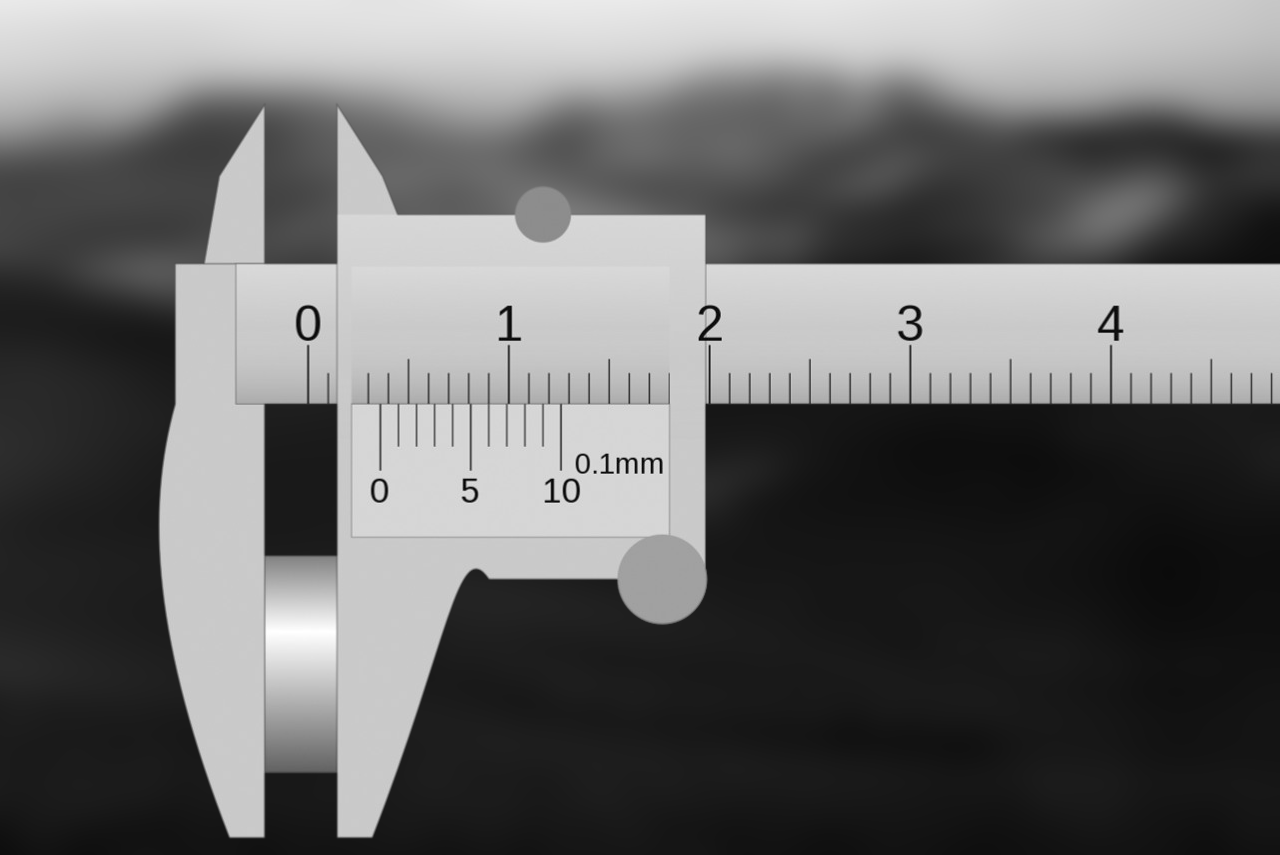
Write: **3.6** mm
